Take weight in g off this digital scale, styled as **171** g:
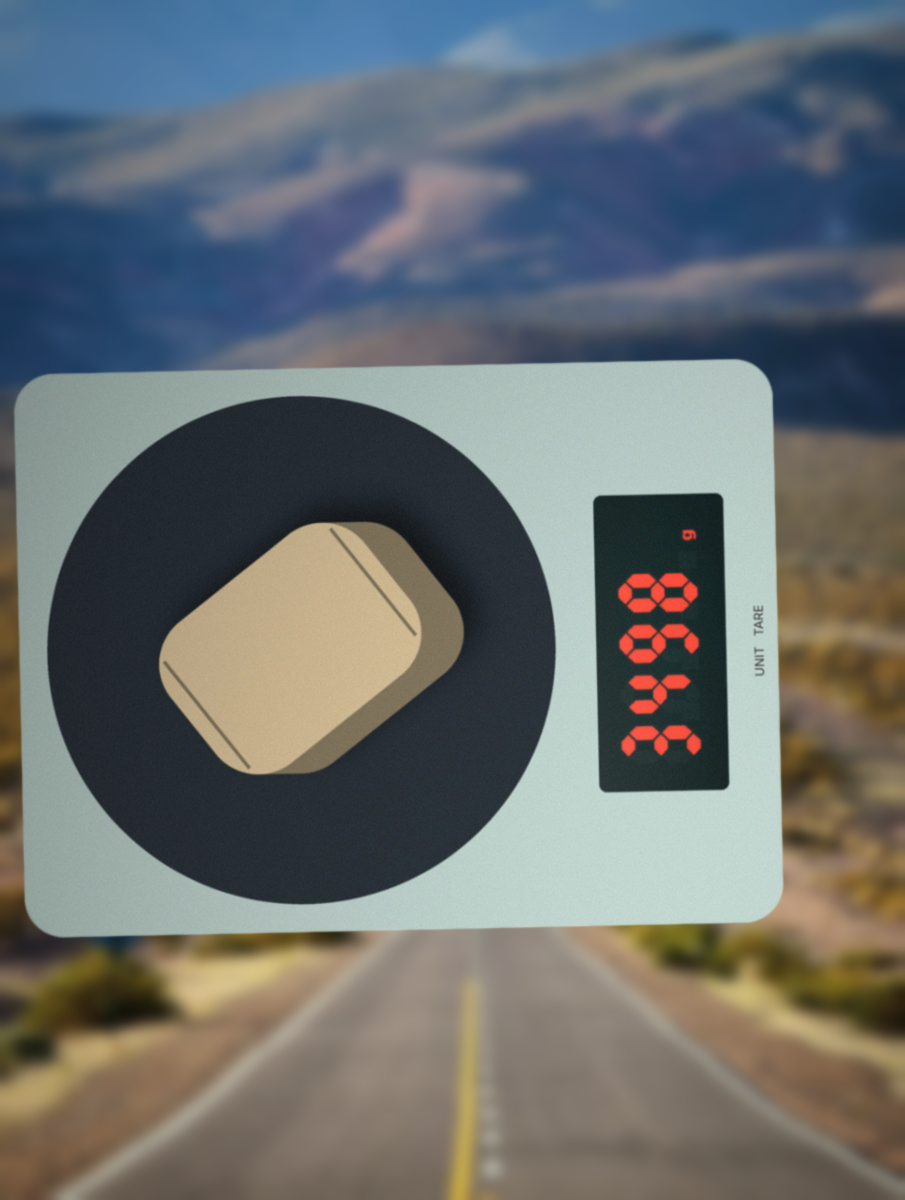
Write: **3498** g
